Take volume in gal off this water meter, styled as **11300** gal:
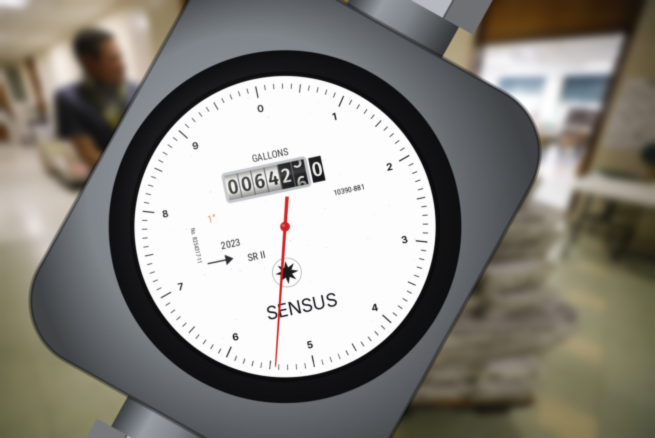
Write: **64255.4** gal
